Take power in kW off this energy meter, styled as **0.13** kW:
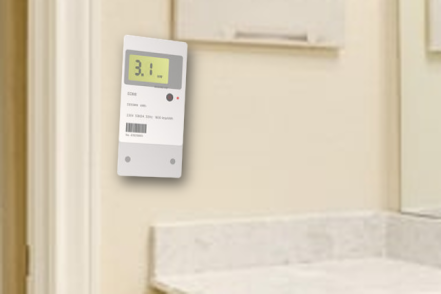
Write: **3.1** kW
